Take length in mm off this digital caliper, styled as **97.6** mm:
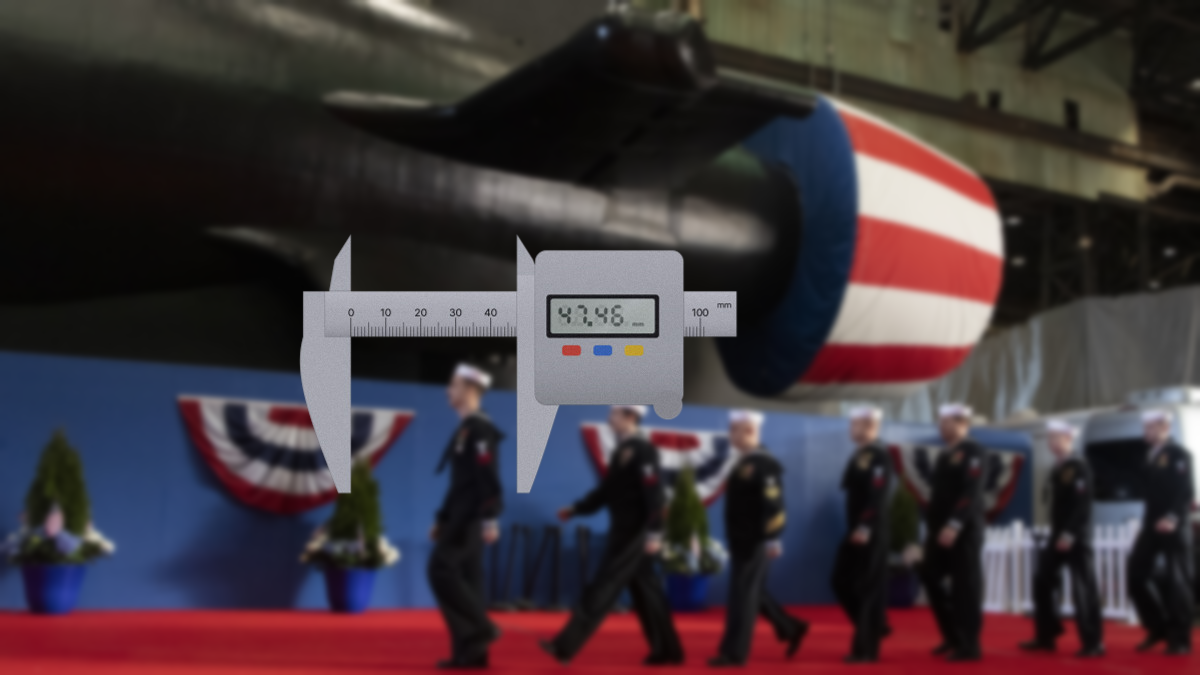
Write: **47.46** mm
